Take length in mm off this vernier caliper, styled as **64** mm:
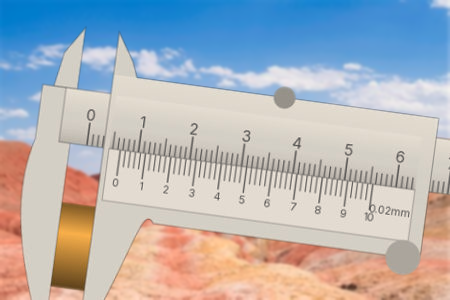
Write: **6.5** mm
